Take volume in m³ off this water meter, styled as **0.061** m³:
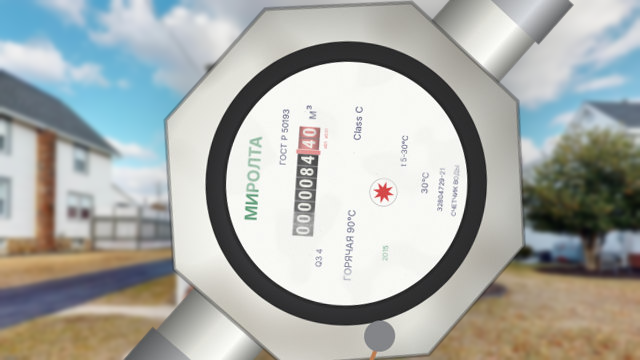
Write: **84.40** m³
